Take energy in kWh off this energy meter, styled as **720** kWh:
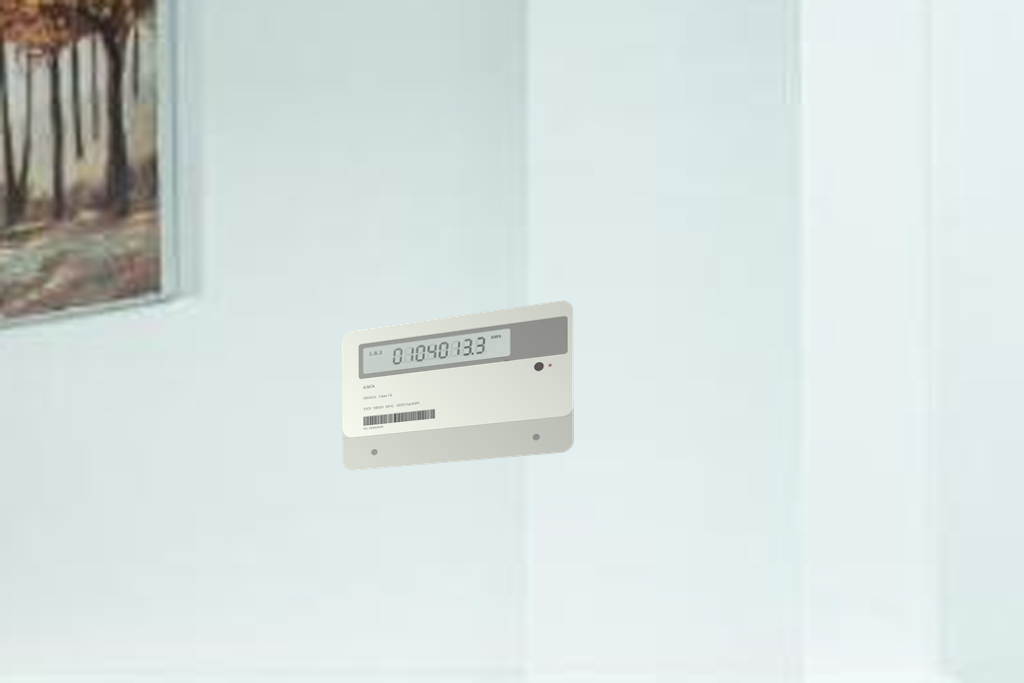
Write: **104013.3** kWh
